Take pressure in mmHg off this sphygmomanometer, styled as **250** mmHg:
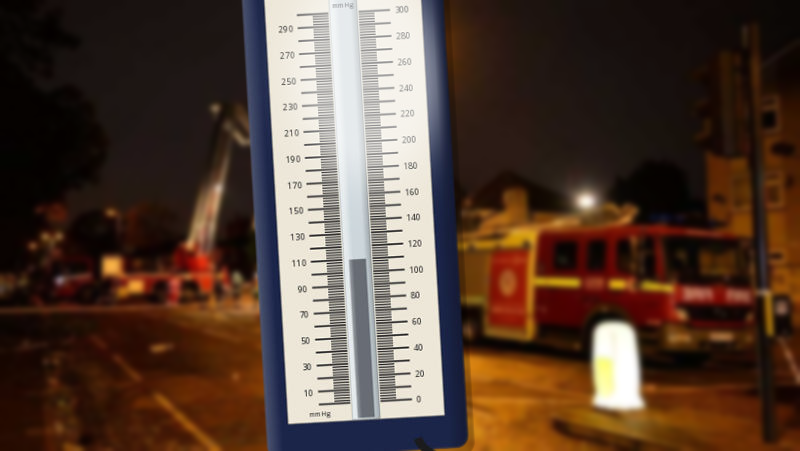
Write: **110** mmHg
